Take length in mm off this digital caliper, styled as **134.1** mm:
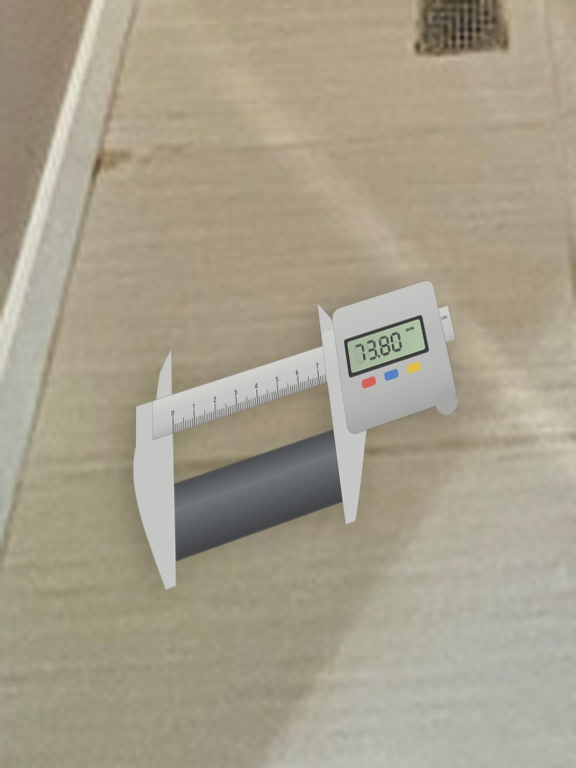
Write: **73.80** mm
